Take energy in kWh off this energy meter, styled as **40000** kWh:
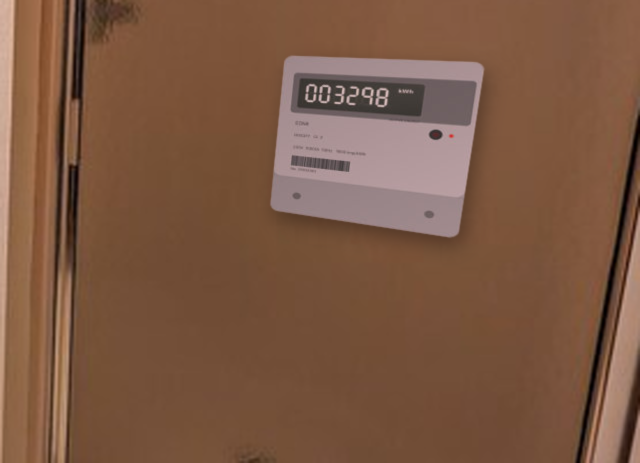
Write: **3298** kWh
